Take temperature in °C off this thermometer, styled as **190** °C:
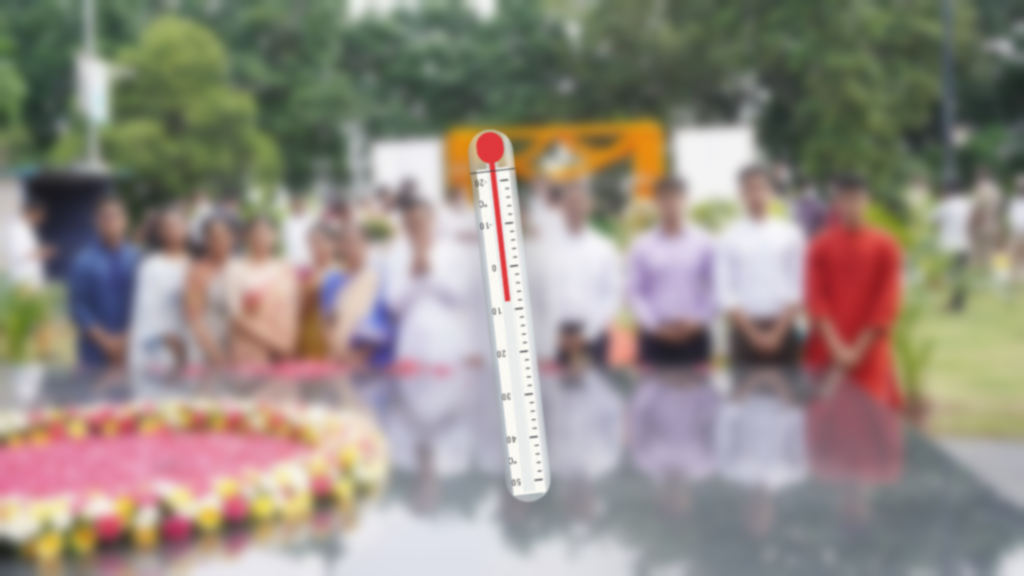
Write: **8** °C
